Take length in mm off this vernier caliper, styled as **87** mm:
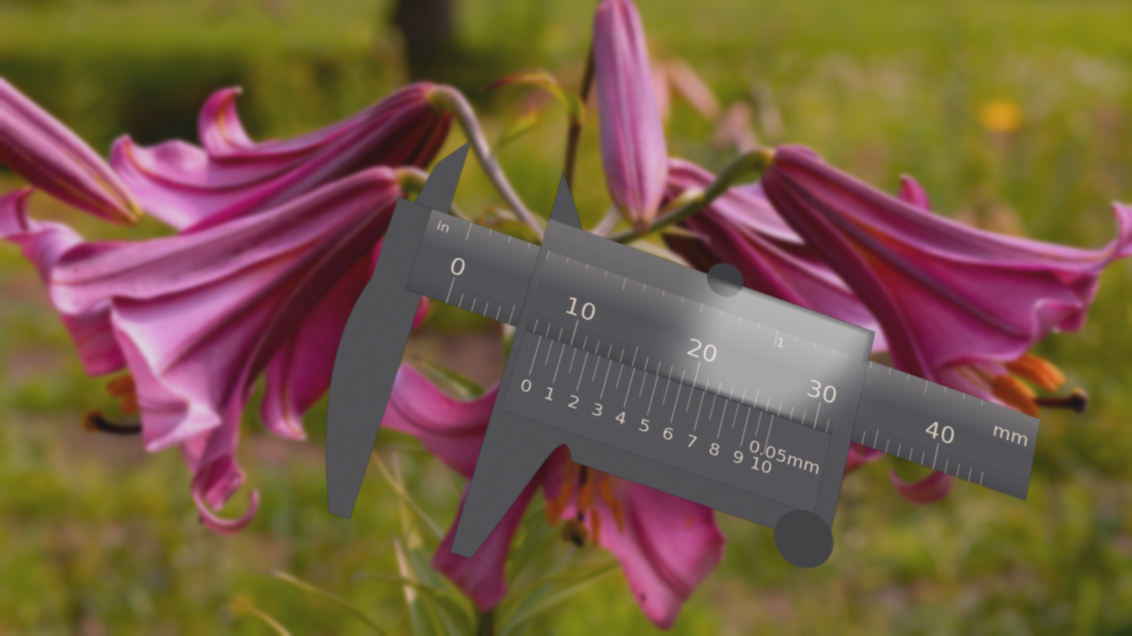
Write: **7.6** mm
